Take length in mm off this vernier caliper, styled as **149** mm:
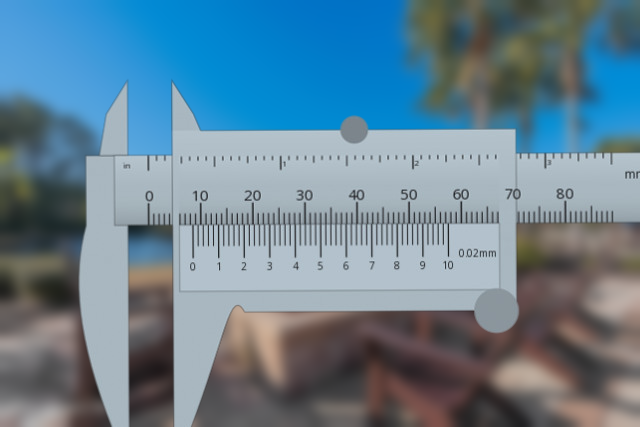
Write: **8.5** mm
